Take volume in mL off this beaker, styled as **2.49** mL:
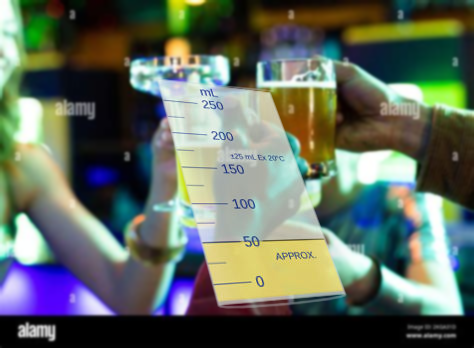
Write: **50** mL
